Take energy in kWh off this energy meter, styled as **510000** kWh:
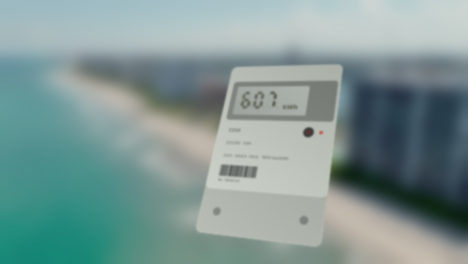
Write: **607** kWh
